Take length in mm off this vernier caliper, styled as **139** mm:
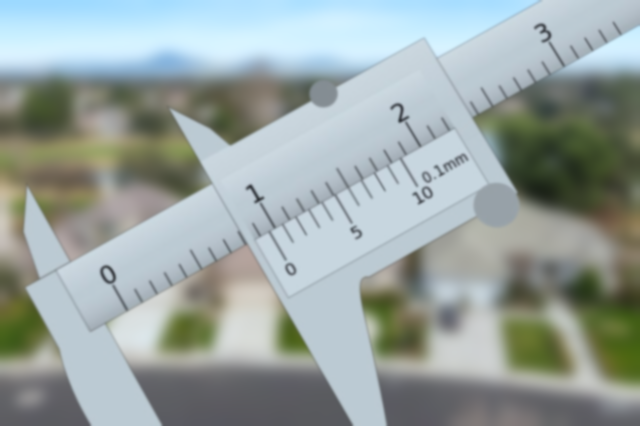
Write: **9.6** mm
